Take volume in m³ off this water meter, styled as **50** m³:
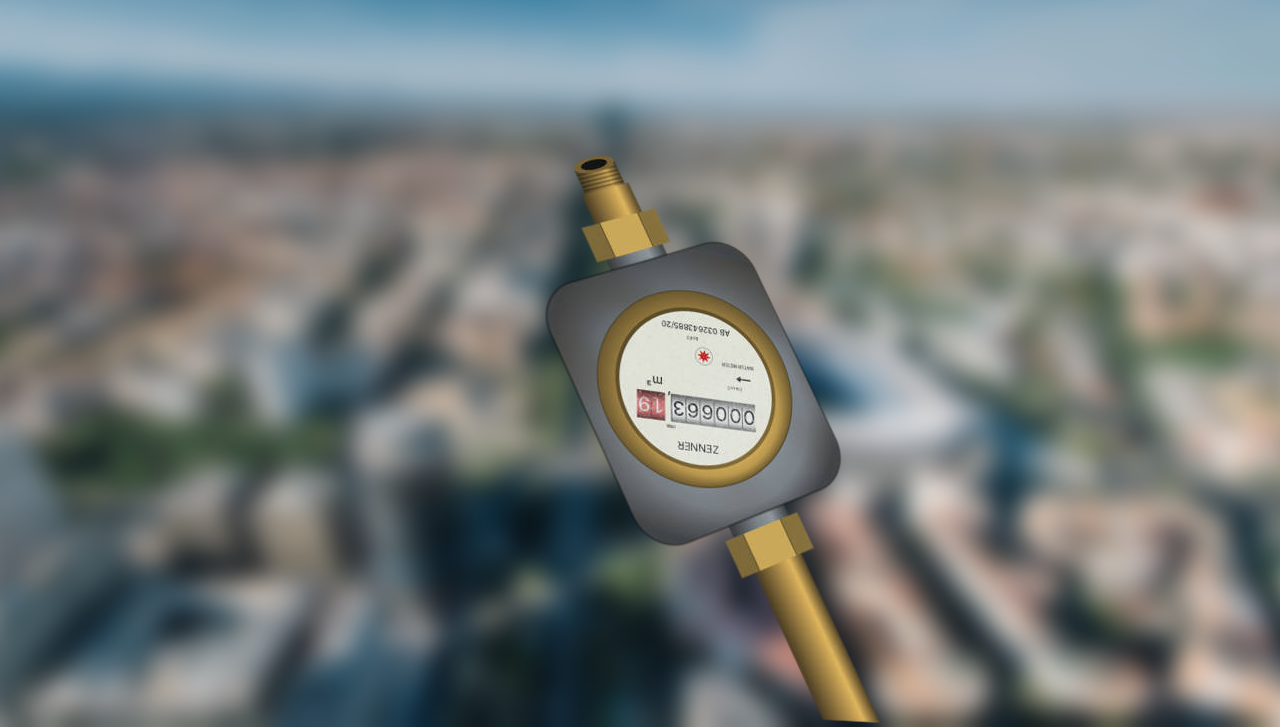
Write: **663.19** m³
